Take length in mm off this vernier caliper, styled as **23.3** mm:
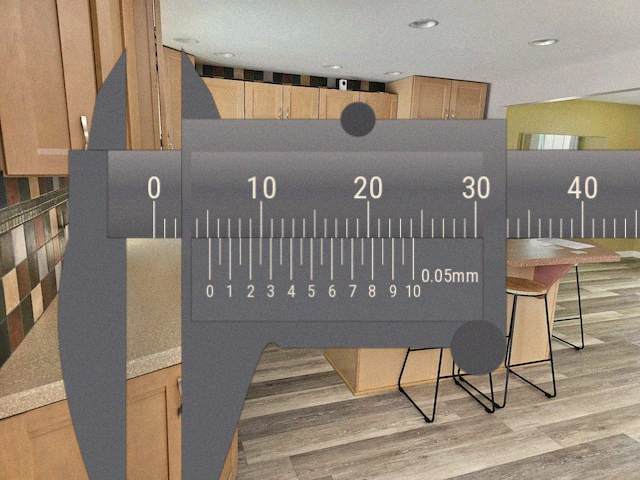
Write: **5.2** mm
